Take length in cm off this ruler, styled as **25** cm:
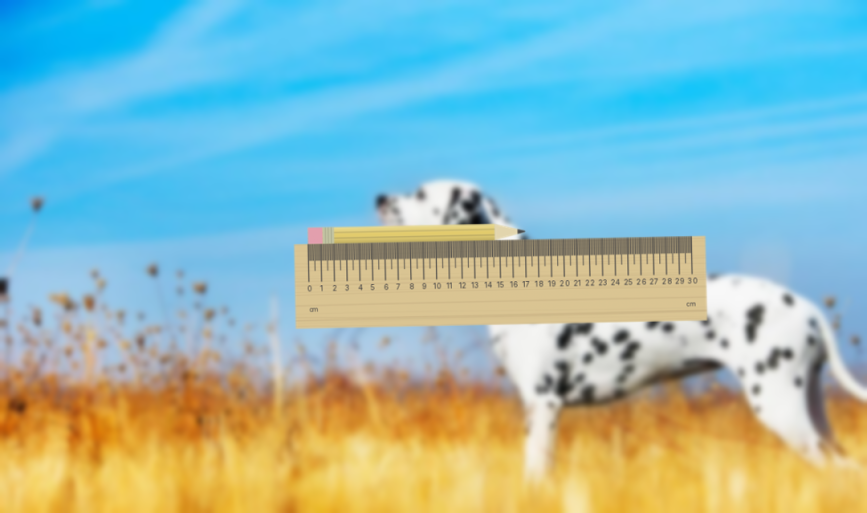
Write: **17** cm
